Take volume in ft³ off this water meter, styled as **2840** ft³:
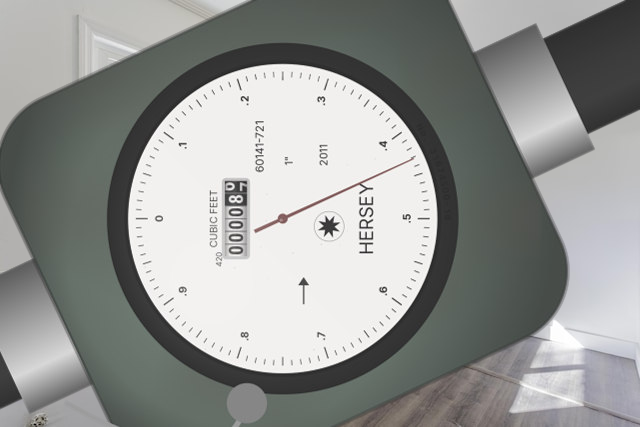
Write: **86.43** ft³
